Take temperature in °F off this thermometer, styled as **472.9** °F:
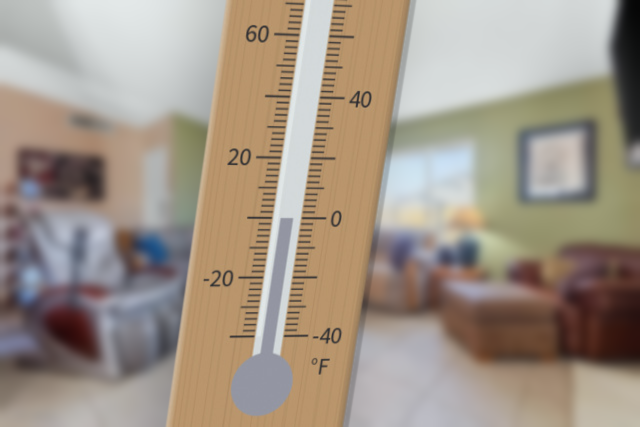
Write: **0** °F
